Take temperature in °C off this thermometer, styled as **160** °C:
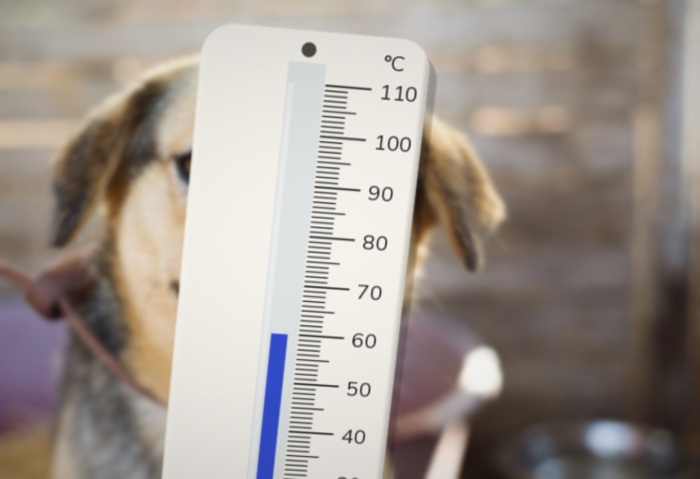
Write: **60** °C
